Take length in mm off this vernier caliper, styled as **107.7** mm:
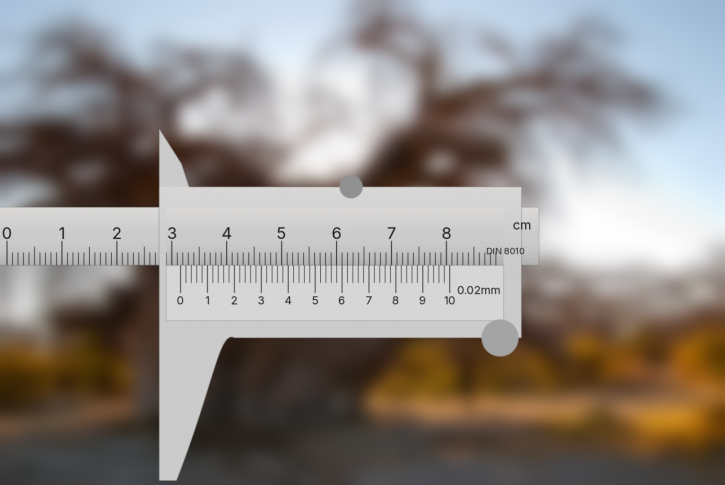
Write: **31.6** mm
